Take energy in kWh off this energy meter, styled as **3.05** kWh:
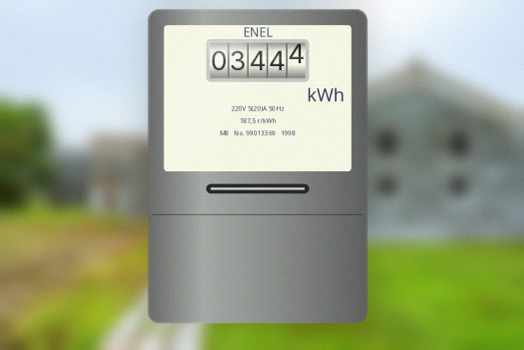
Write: **3444** kWh
